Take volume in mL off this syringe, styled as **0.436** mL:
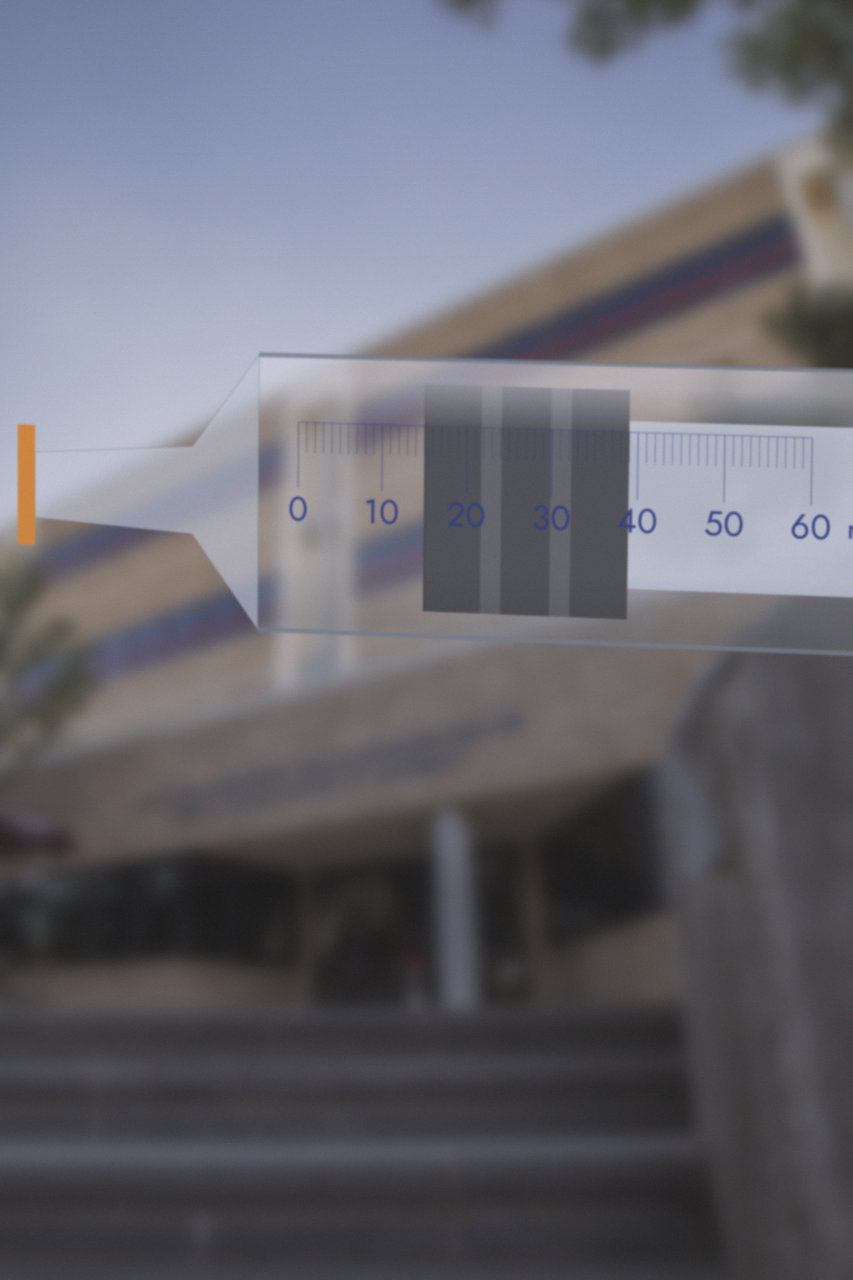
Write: **15** mL
